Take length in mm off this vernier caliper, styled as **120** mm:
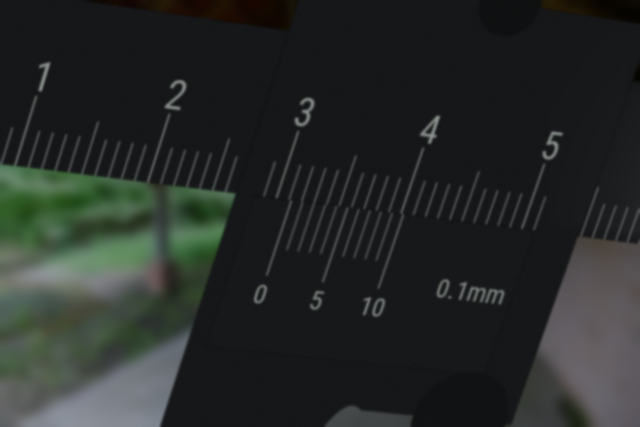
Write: **31.2** mm
